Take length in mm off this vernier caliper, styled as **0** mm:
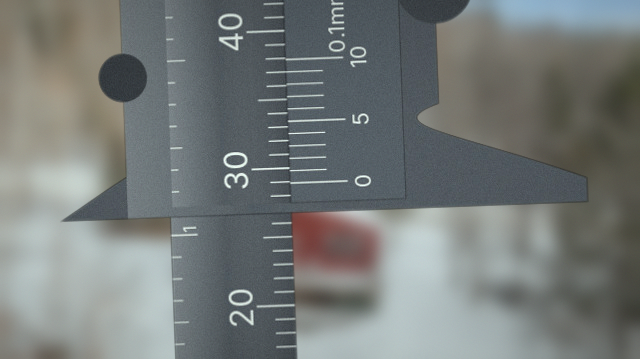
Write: **28.9** mm
